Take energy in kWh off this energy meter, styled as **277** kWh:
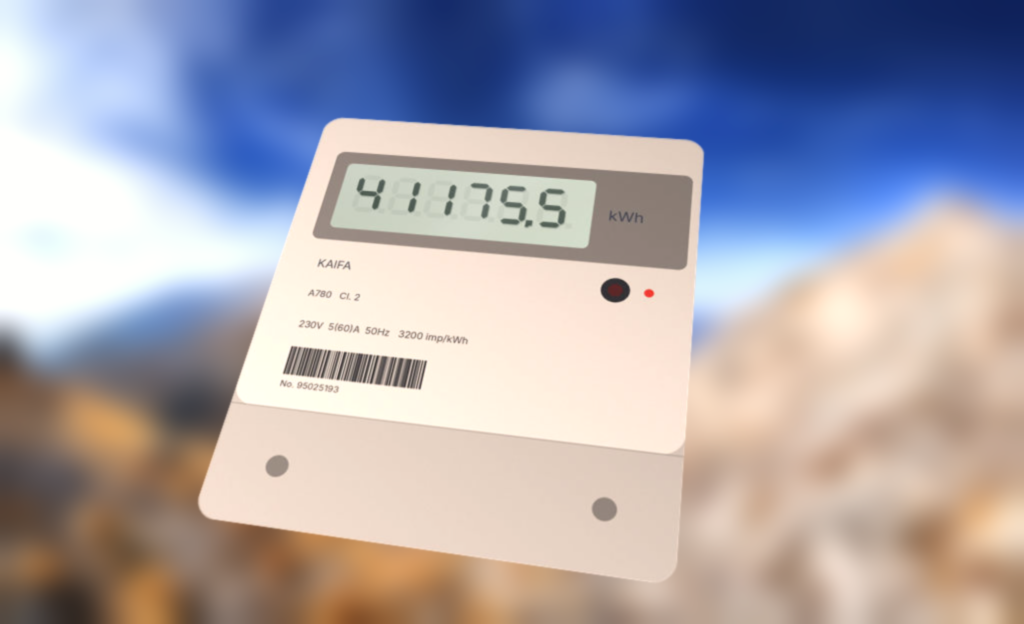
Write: **41175.5** kWh
